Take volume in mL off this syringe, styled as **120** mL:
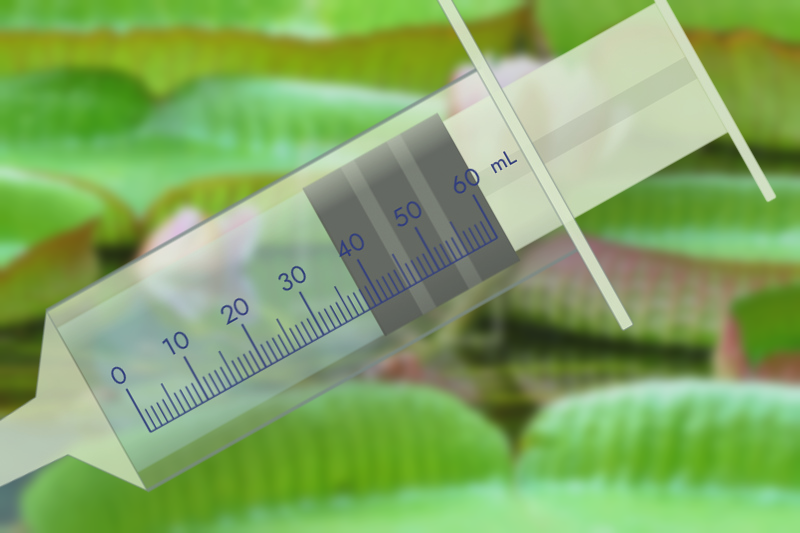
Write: **38** mL
